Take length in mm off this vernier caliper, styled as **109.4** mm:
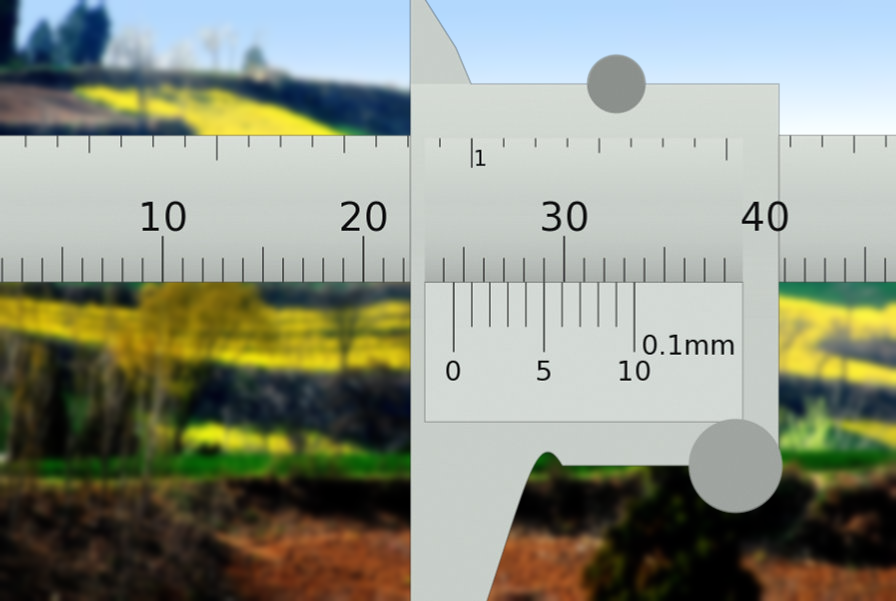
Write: **24.5** mm
